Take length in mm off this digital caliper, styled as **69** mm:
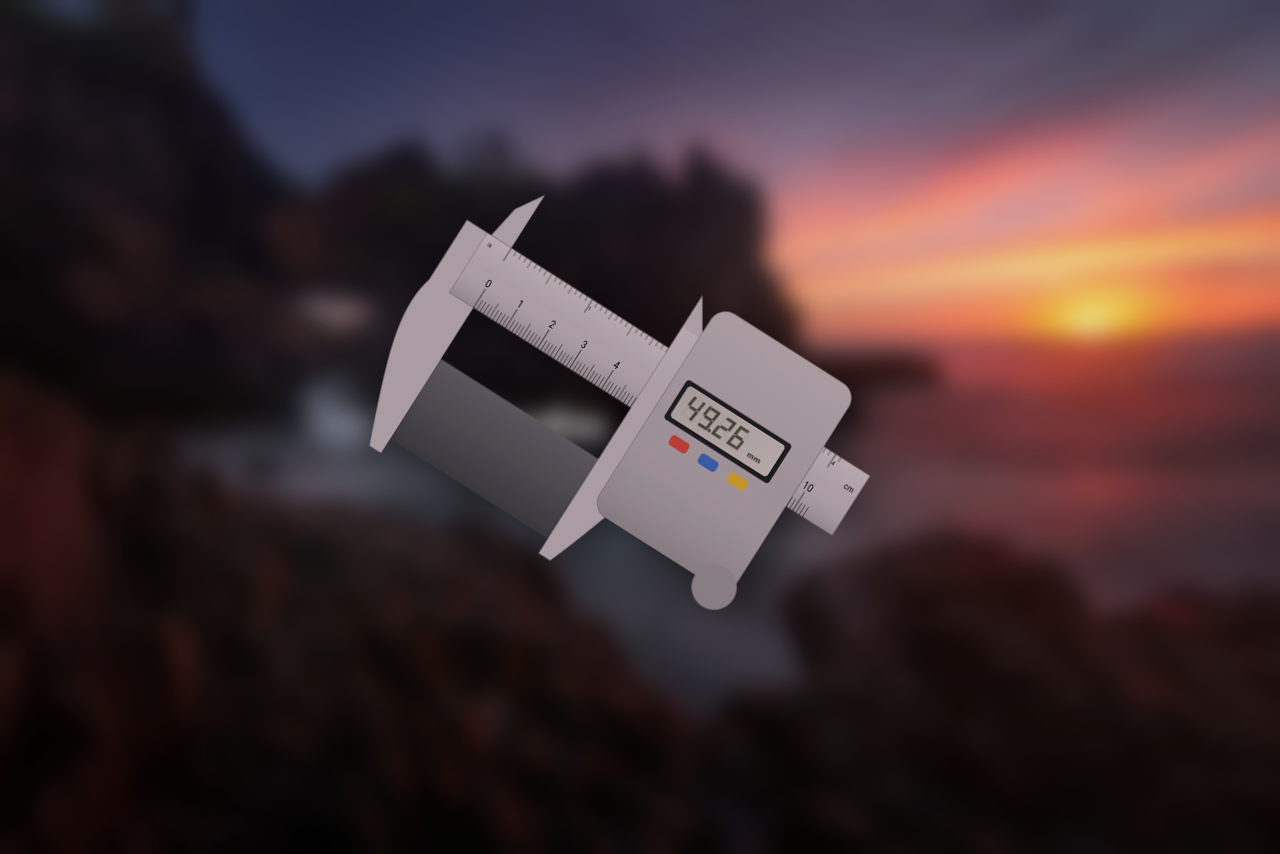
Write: **49.26** mm
